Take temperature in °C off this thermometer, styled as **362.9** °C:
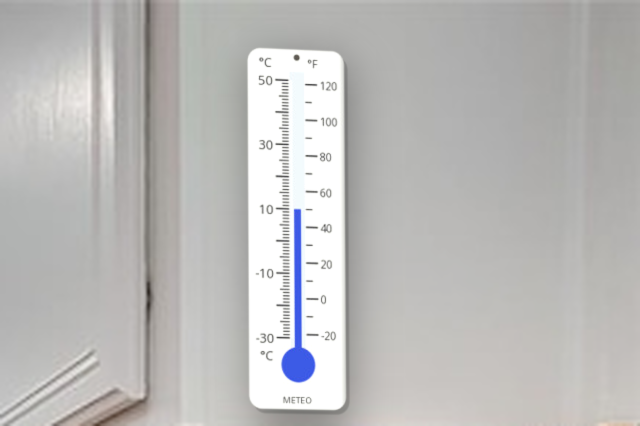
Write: **10** °C
